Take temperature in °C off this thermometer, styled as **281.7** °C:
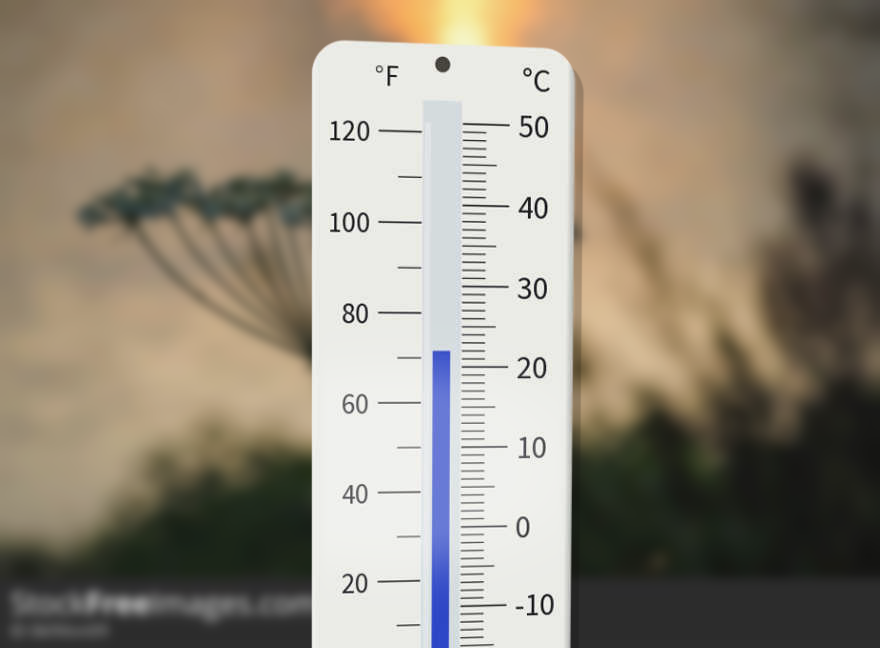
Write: **22** °C
